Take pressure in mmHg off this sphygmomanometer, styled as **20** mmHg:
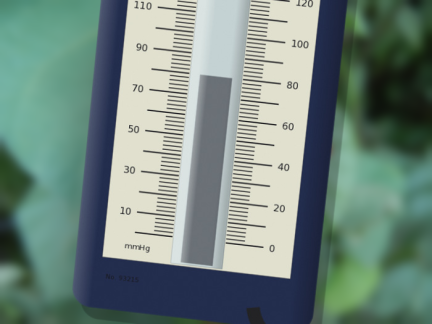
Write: **80** mmHg
